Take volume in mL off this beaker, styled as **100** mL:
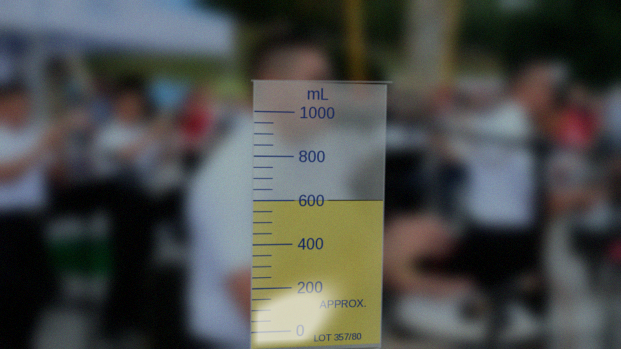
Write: **600** mL
